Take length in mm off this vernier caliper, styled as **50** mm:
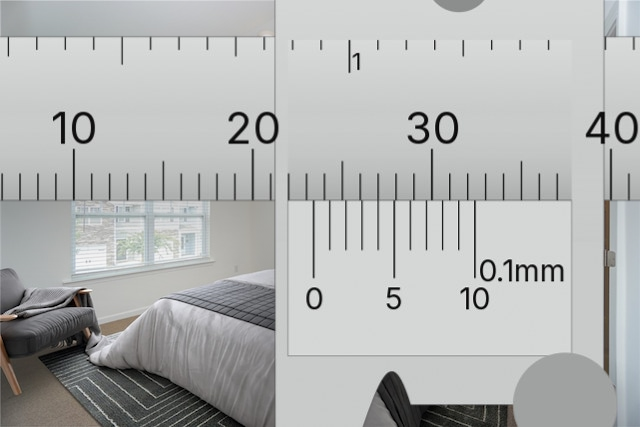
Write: **23.4** mm
